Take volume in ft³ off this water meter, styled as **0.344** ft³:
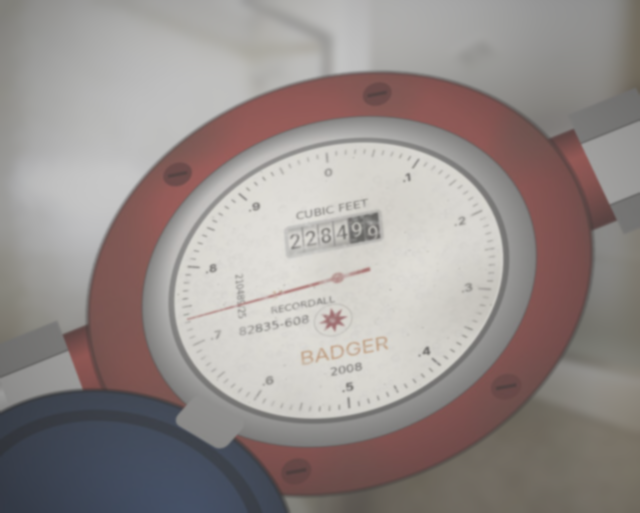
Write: **228498.73** ft³
